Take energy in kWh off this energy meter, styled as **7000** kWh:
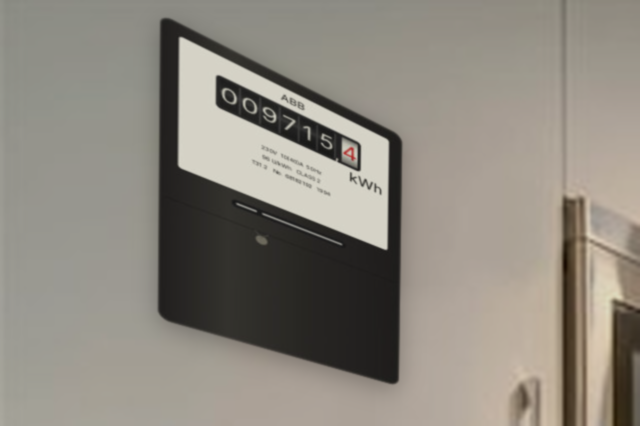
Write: **9715.4** kWh
